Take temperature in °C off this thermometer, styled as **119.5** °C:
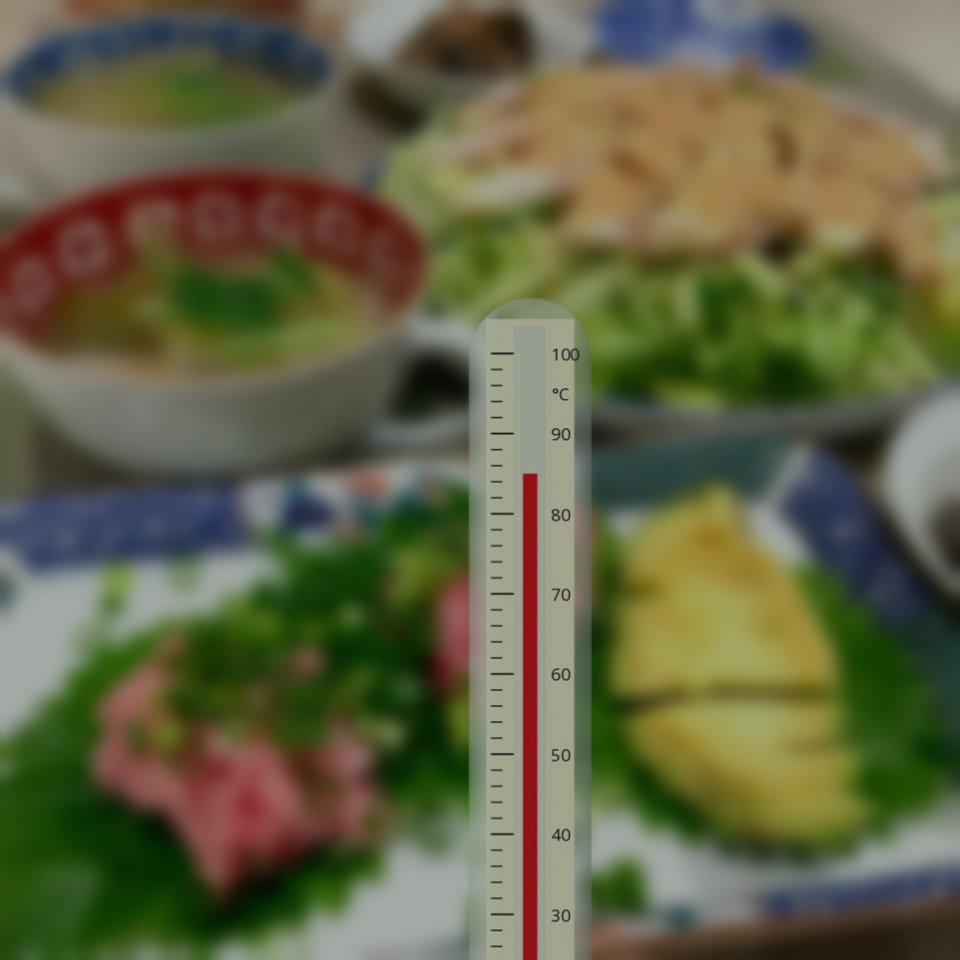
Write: **85** °C
